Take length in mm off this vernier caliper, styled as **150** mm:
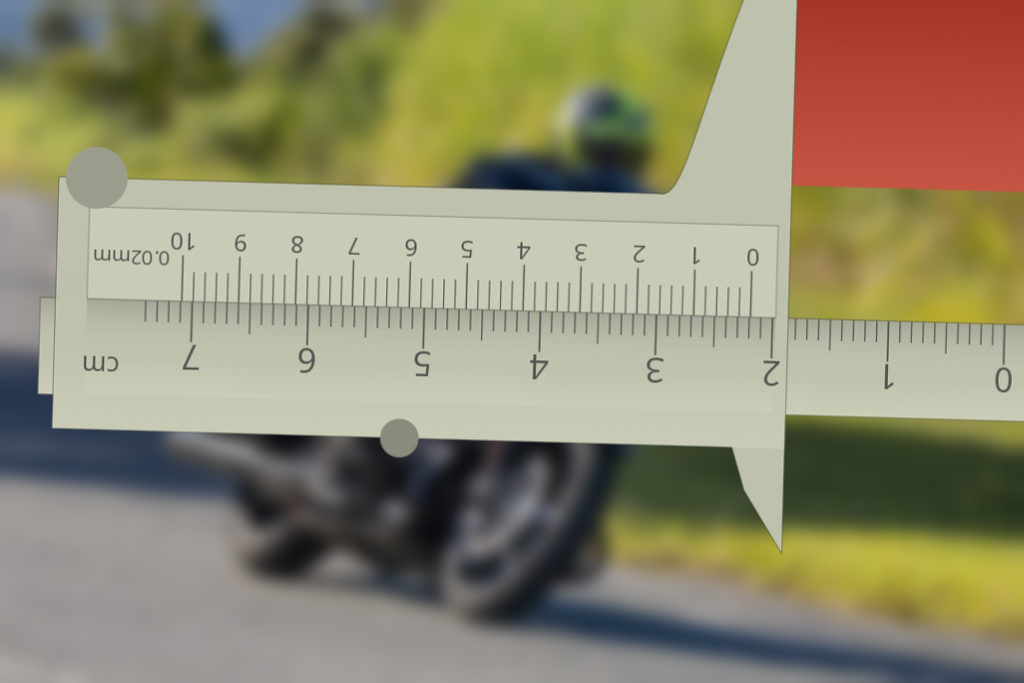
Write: **21.9** mm
